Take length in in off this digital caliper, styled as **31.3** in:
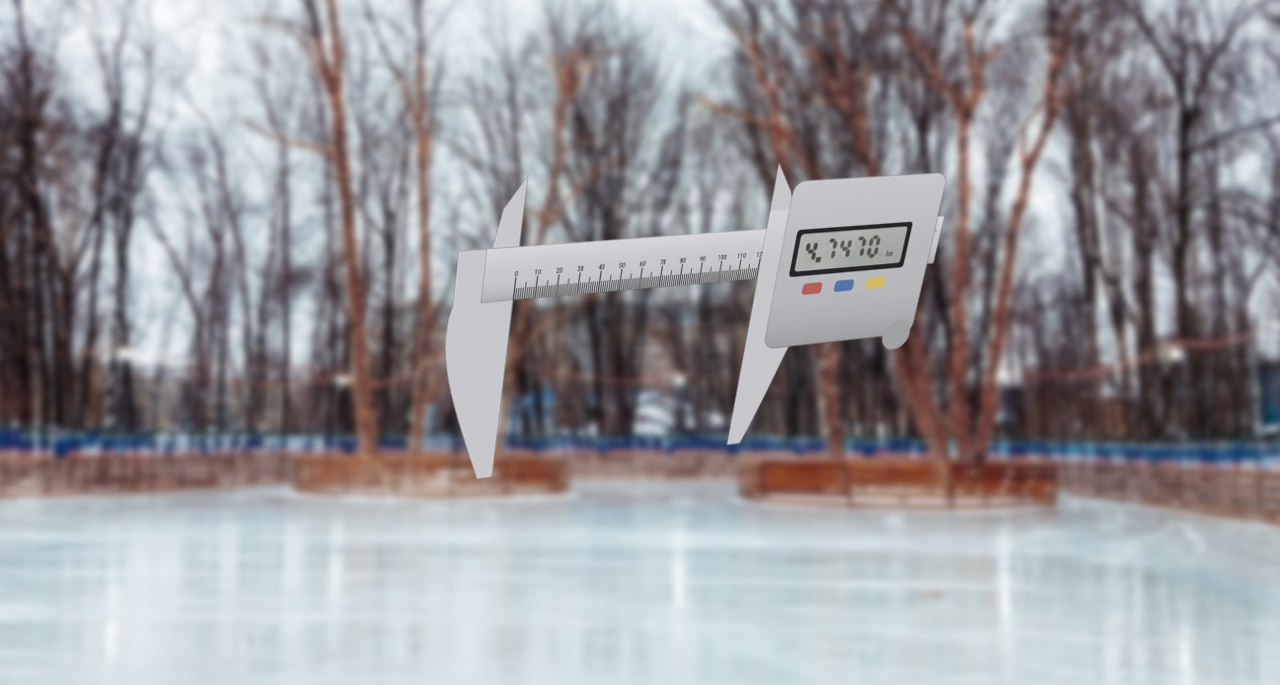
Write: **4.7470** in
